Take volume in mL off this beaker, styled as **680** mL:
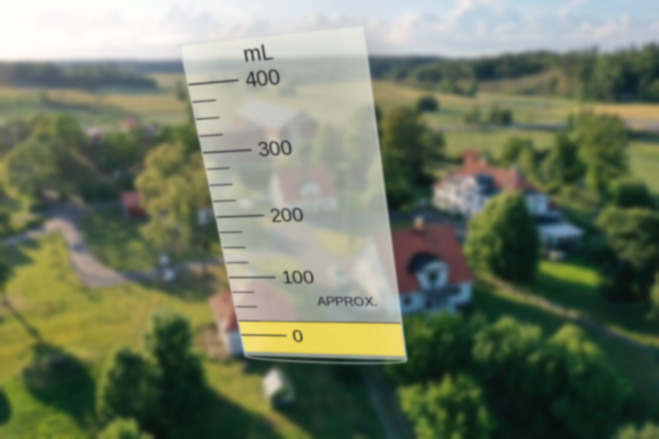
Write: **25** mL
